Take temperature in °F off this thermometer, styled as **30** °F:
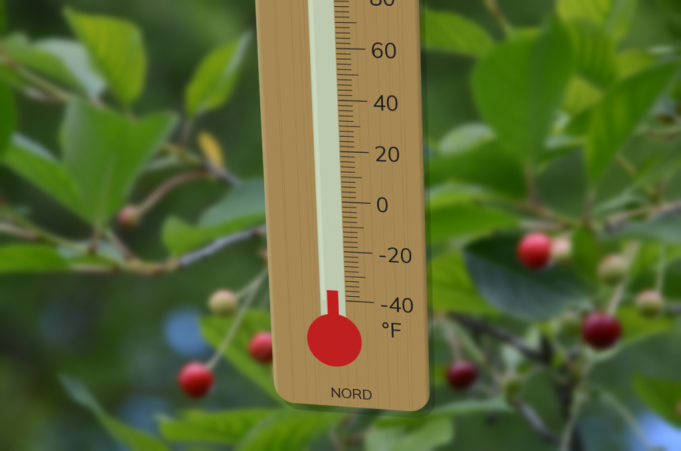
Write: **-36** °F
